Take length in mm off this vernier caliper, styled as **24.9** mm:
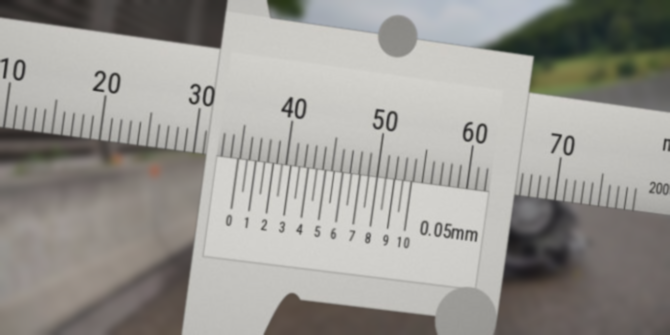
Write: **34.8** mm
